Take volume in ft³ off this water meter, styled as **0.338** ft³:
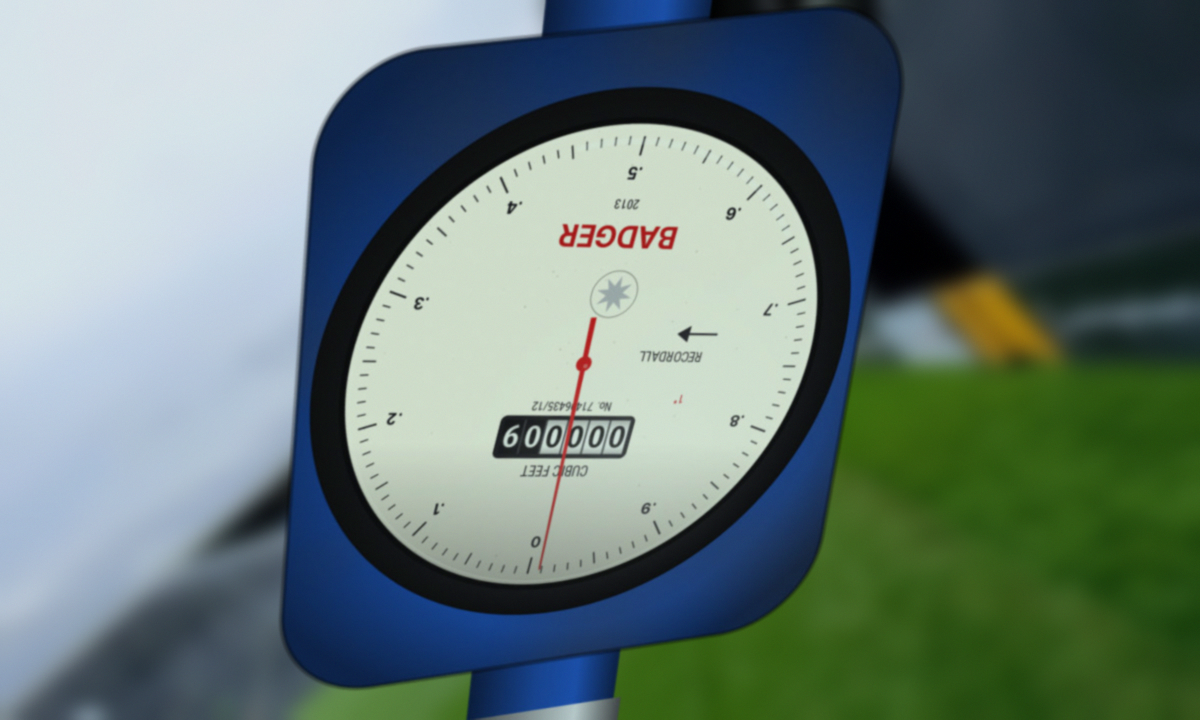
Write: **8.99** ft³
